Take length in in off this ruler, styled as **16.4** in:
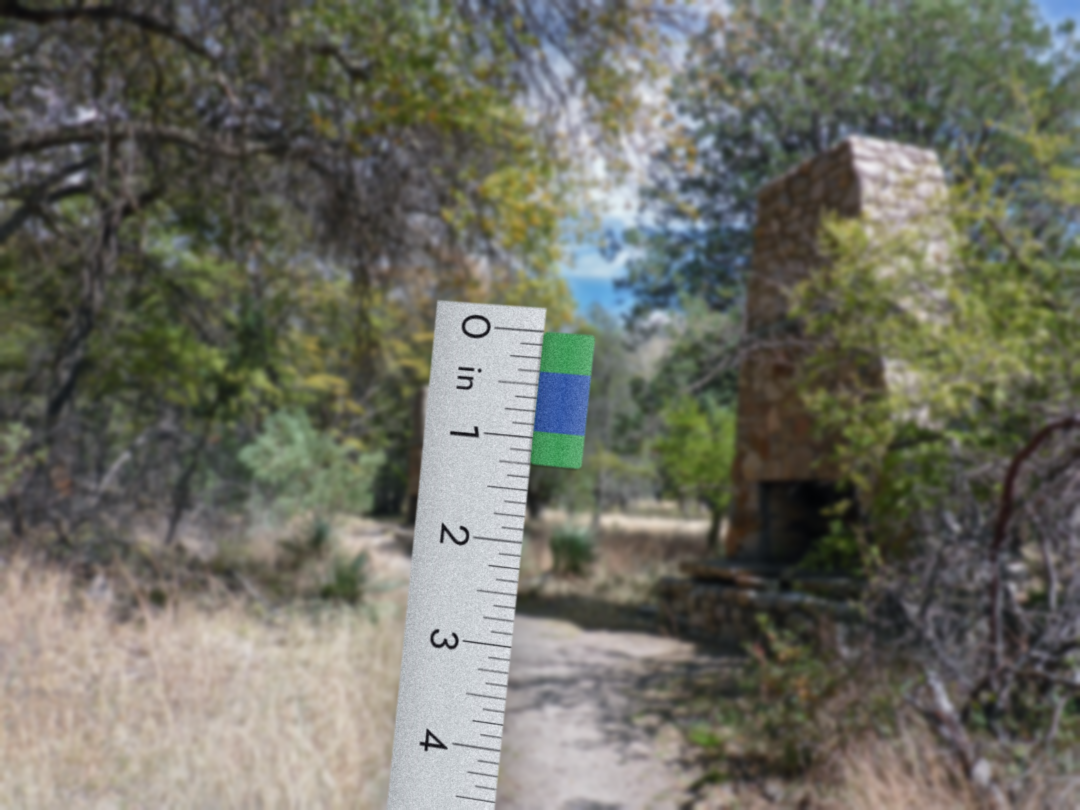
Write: **1.25** in
